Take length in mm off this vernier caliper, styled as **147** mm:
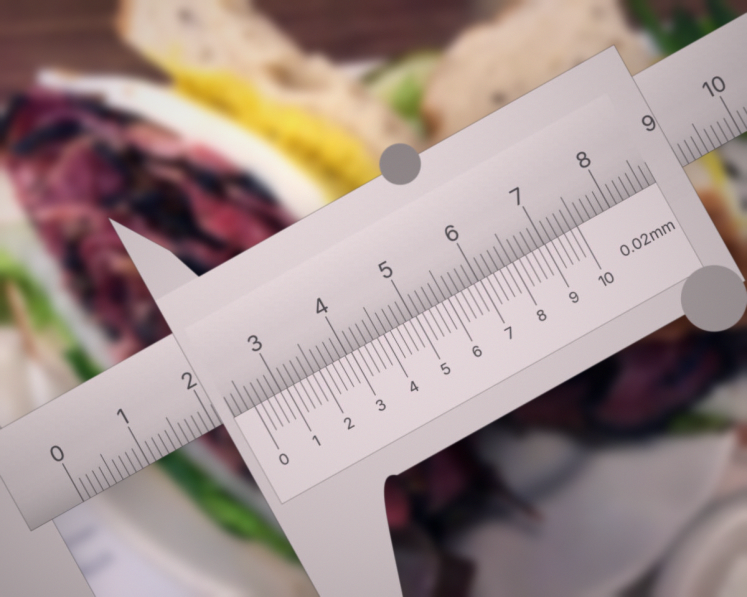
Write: **26.0** mm
